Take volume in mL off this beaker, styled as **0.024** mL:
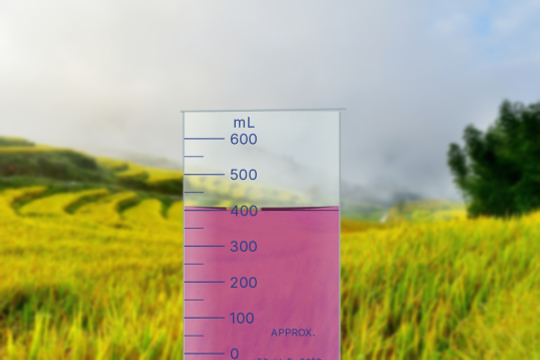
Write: **400** mL
